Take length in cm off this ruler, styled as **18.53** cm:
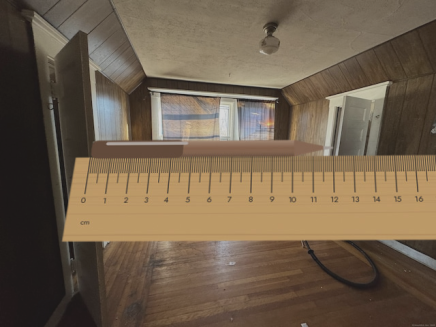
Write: **12** cm
